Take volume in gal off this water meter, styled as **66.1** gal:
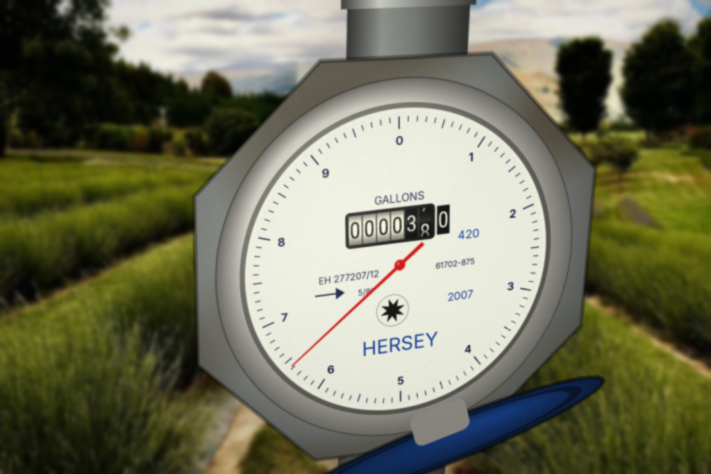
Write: **376.4** gal
